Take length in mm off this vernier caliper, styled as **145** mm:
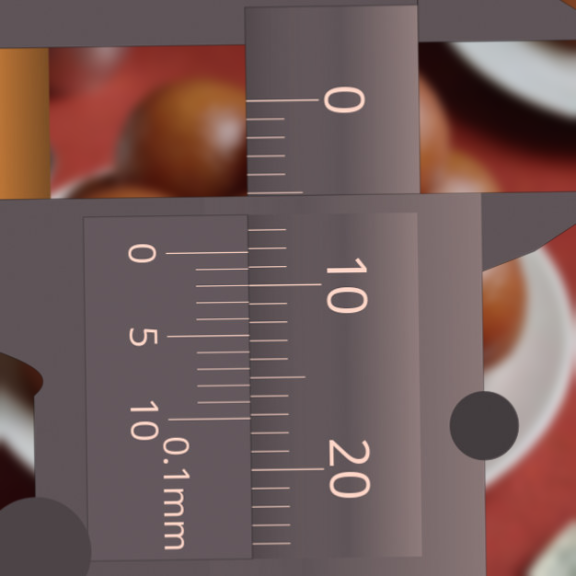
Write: **8.2** mm
